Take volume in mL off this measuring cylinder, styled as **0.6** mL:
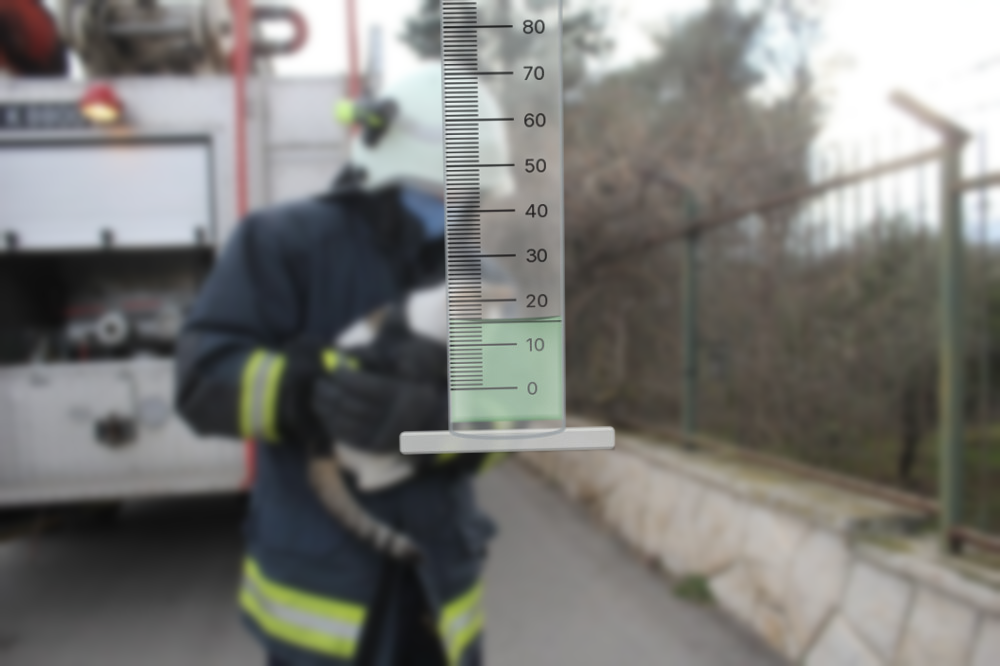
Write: **15** mL
